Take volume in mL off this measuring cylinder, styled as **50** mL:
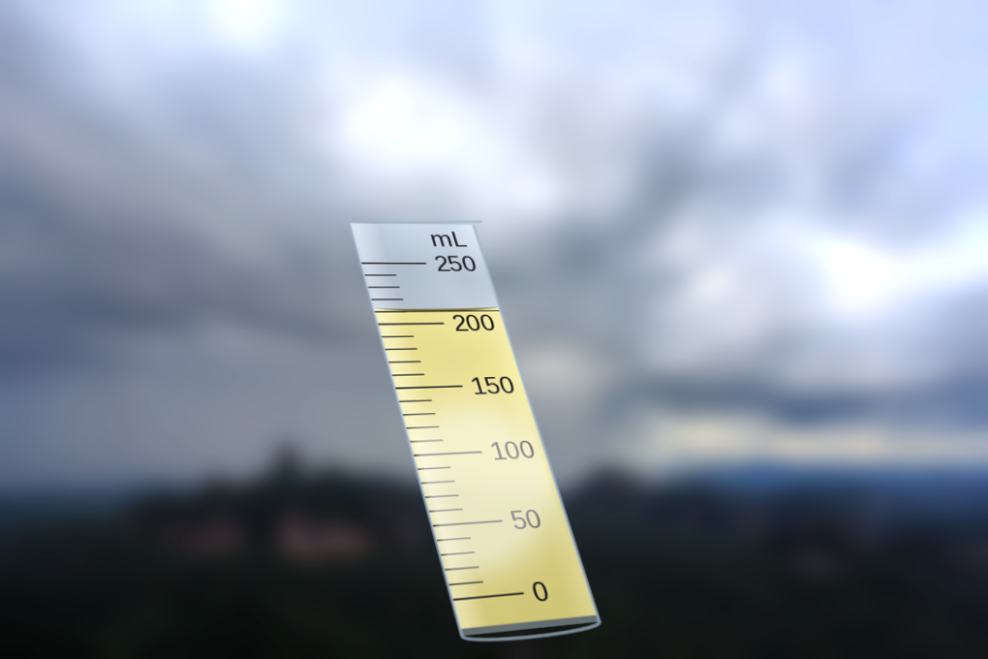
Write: **210** mL
